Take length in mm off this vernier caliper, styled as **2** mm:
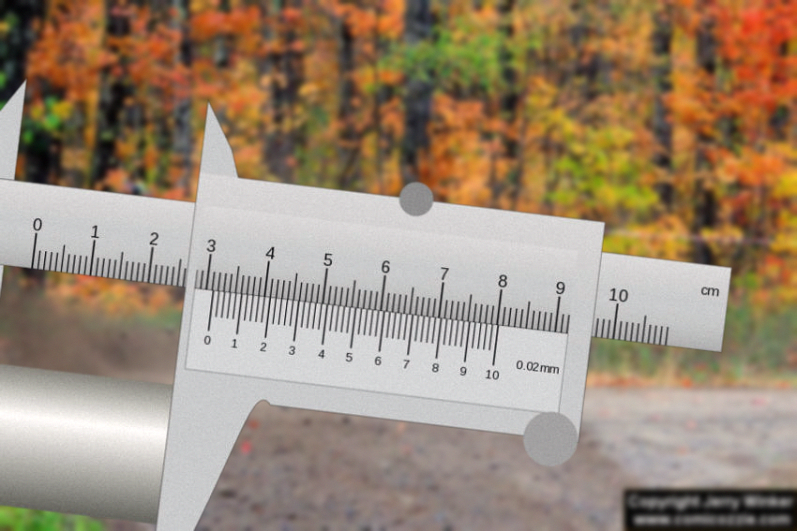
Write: **31.2** mm
